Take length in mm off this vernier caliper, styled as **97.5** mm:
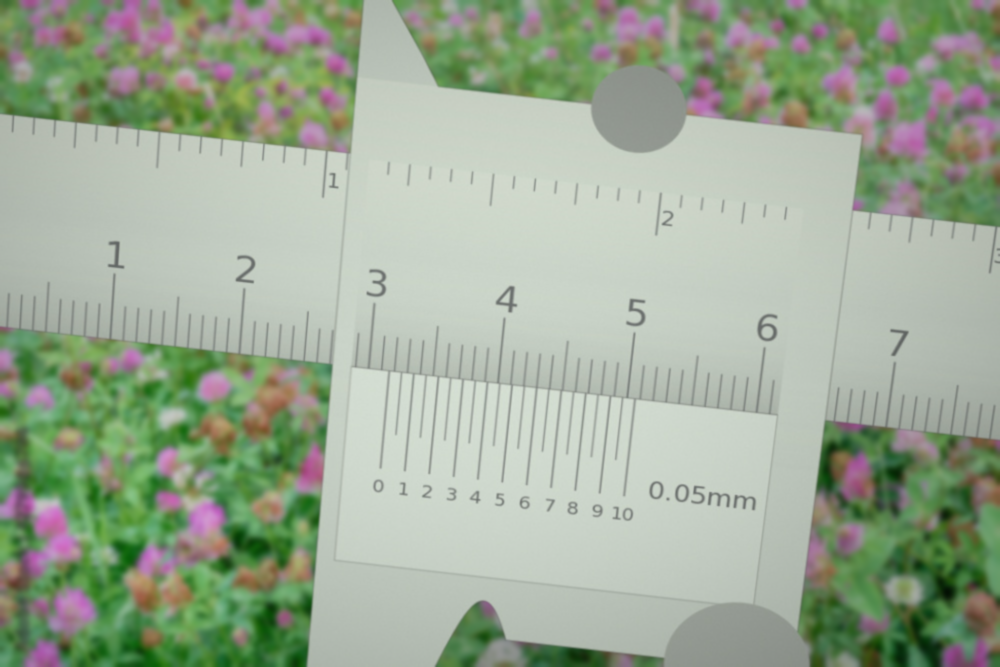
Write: **31.6** mm
